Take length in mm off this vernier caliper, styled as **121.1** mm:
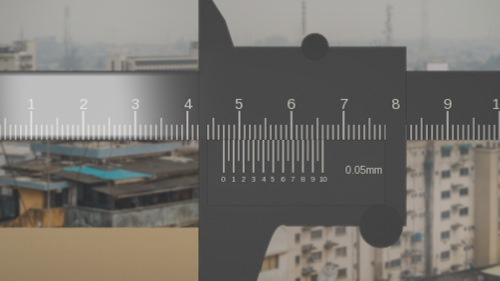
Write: **47.0** mm
